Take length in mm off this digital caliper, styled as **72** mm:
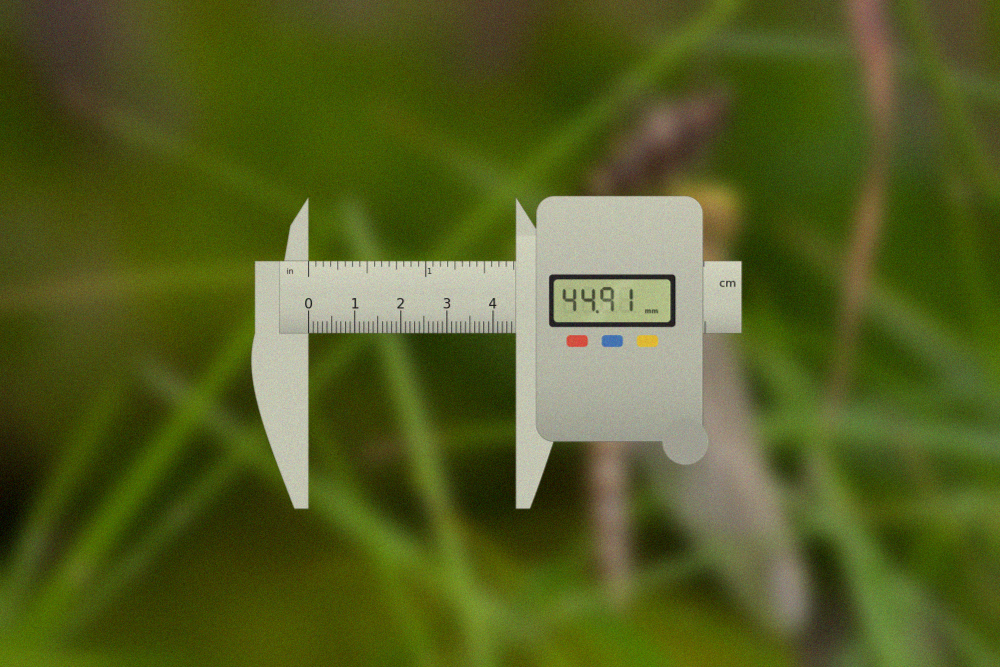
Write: **44.91** mm
